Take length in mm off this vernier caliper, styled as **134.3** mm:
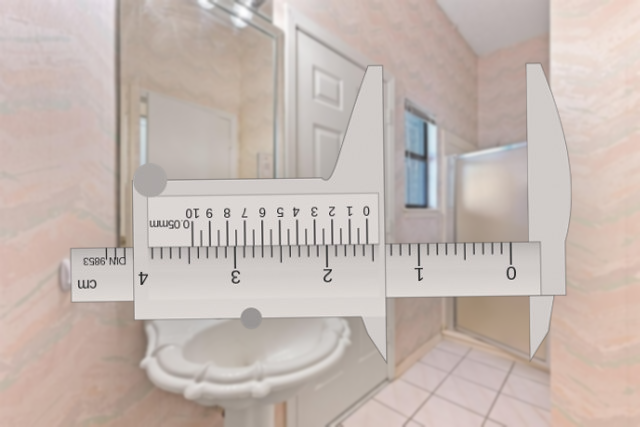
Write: **15.6** mm
